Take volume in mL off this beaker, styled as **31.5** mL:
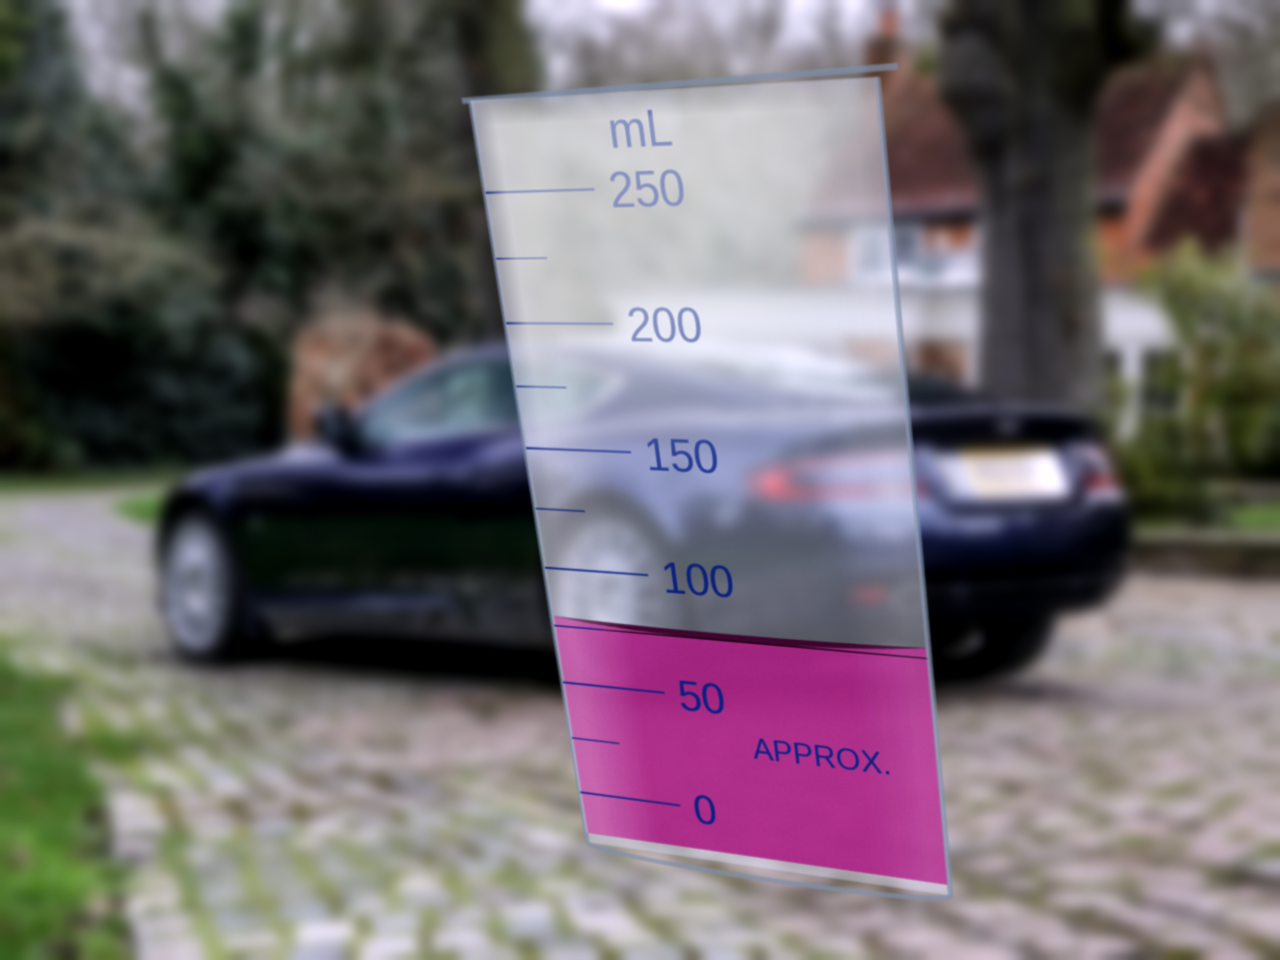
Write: **75** mL
